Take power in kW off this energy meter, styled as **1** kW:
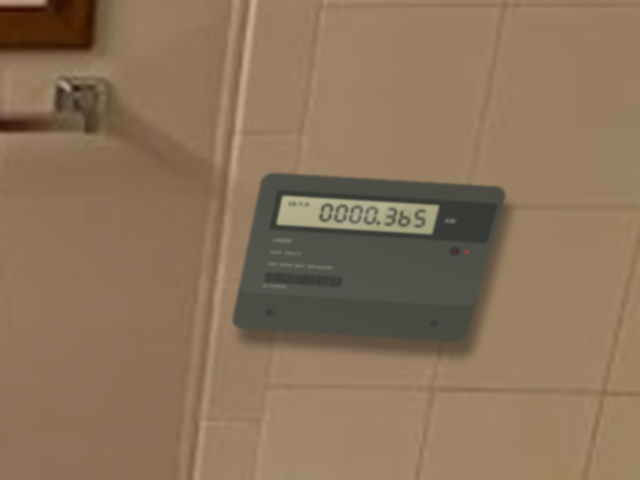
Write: **0.365** kW
